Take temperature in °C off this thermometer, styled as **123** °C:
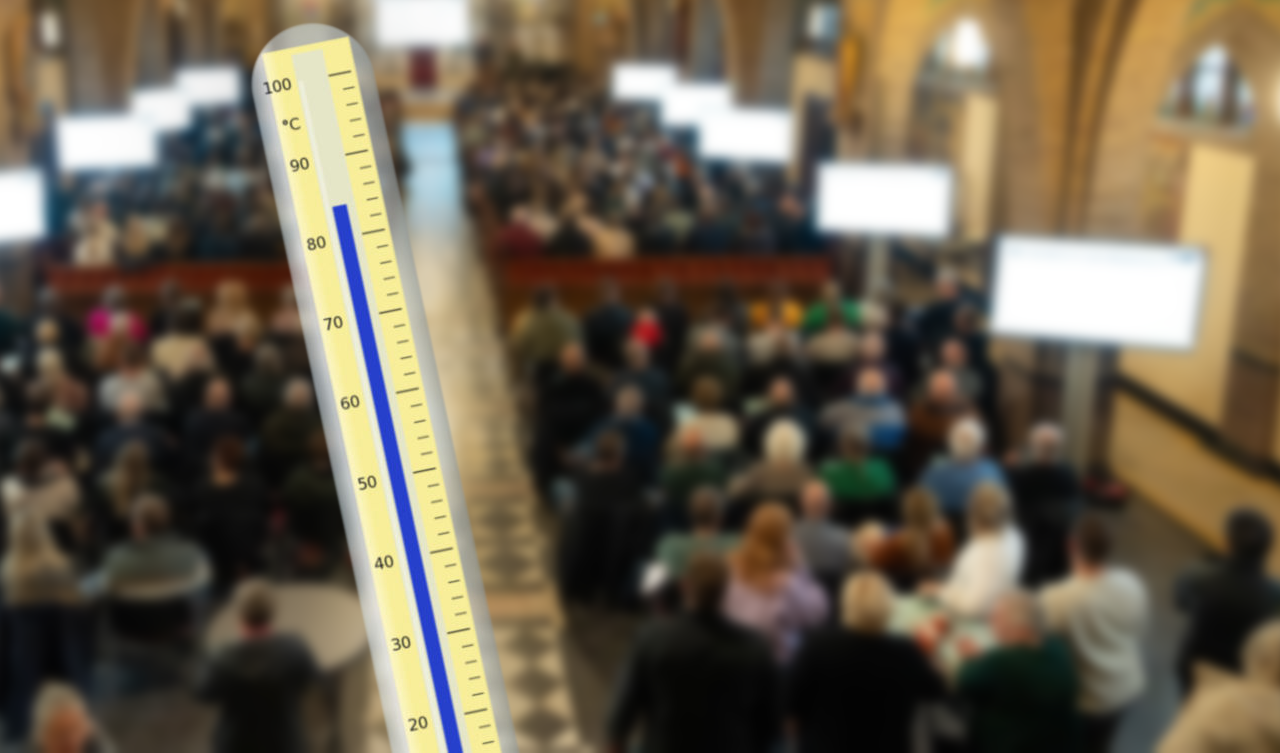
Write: **84** °C
